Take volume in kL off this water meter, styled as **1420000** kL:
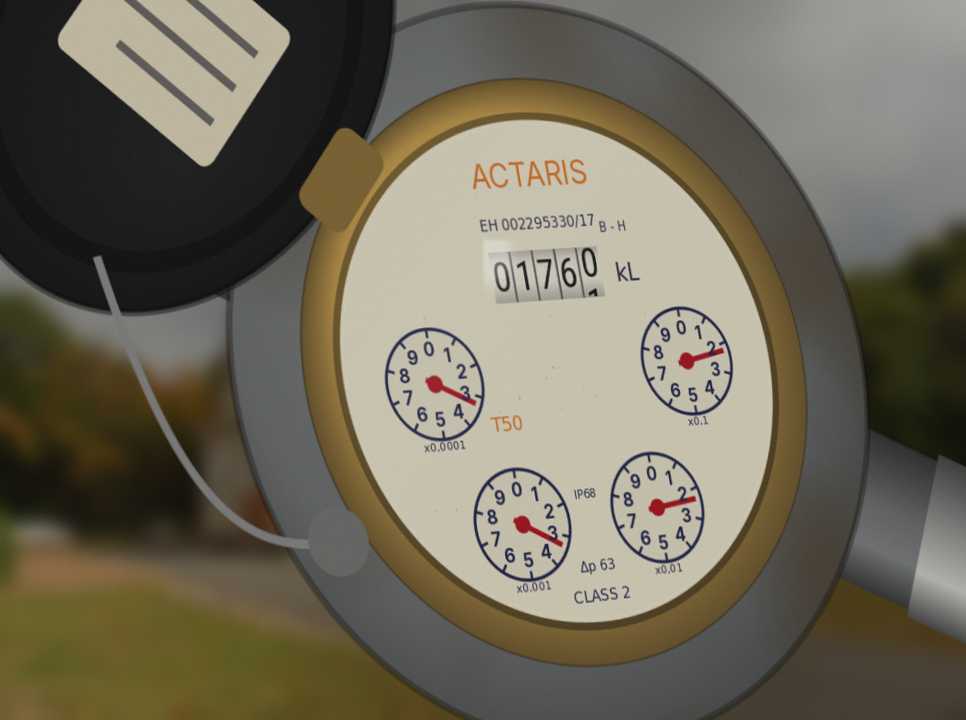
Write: **1760.2233** kL
